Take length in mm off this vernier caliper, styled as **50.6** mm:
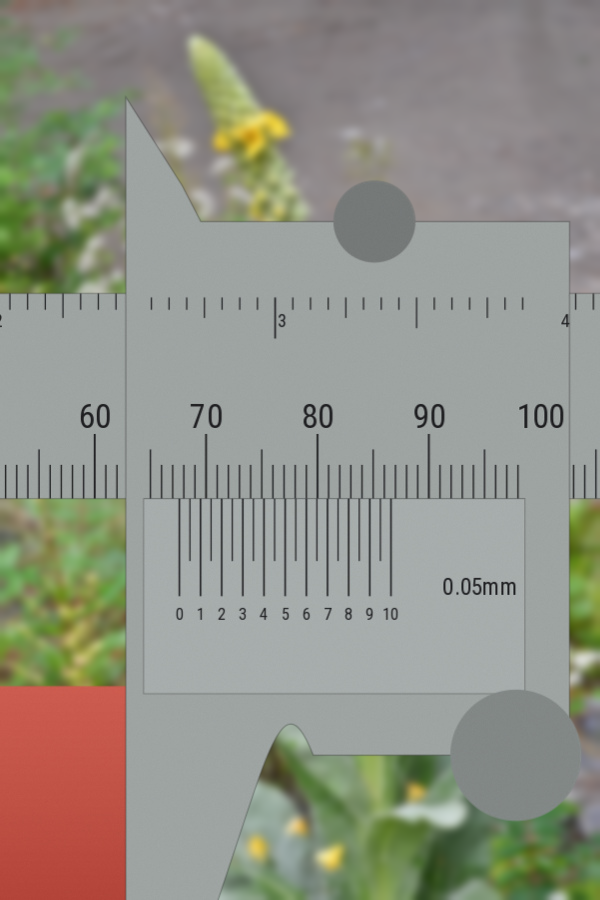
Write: **67.6** mm
